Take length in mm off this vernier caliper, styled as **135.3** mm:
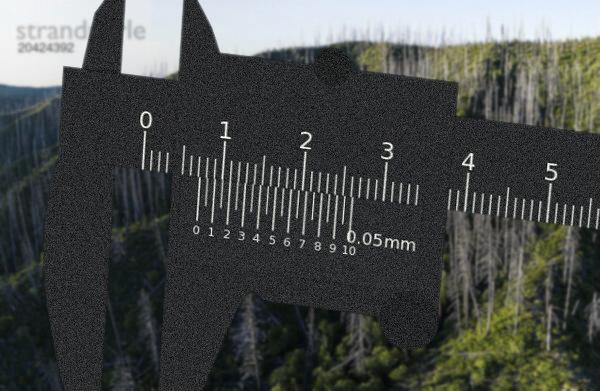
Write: **7.2** mm
